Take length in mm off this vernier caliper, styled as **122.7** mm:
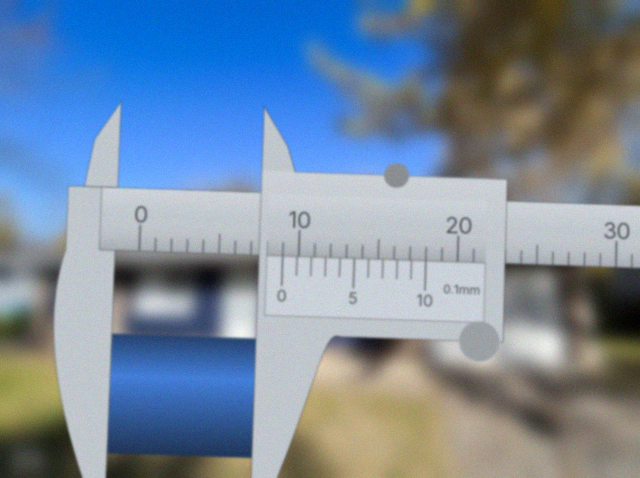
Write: **9.0** mm
